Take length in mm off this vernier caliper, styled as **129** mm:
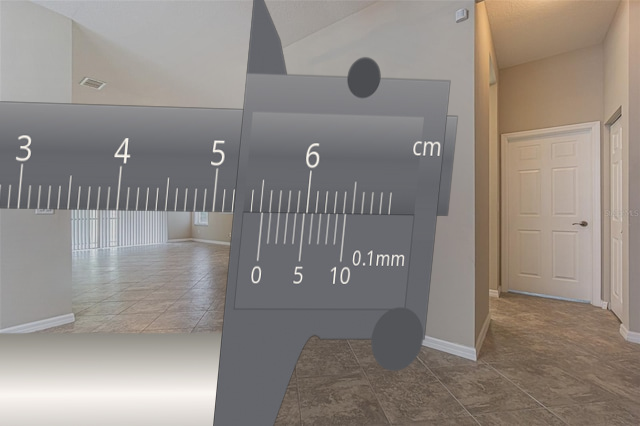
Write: **55.2** mm
